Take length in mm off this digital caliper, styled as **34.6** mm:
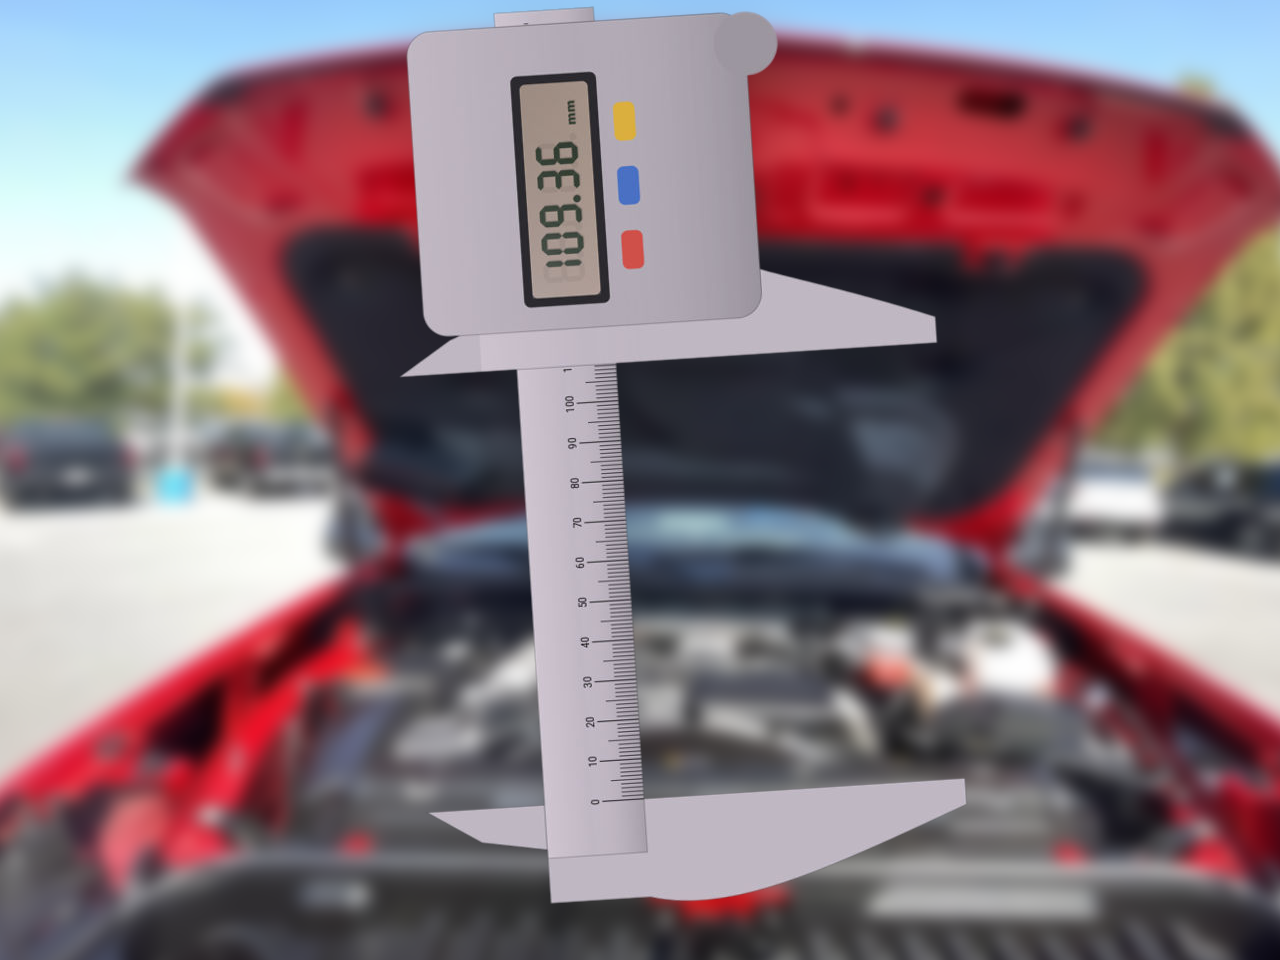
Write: **109.36** mm
